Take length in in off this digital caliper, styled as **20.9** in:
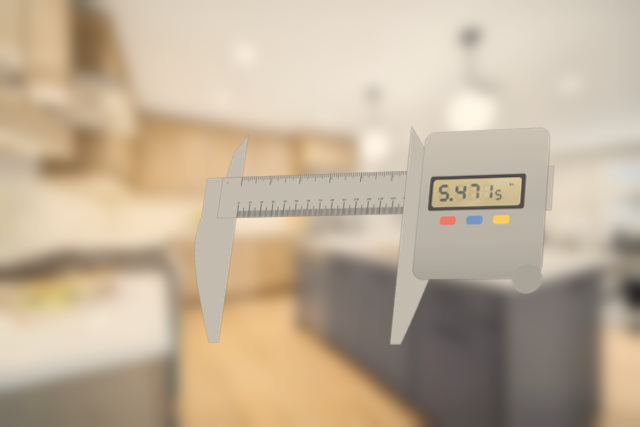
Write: **5.4715** in
